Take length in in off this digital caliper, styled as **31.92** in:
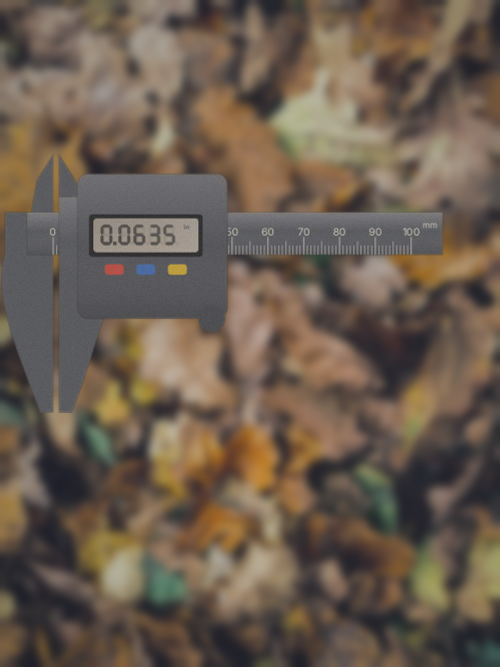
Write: **0.0635** in
